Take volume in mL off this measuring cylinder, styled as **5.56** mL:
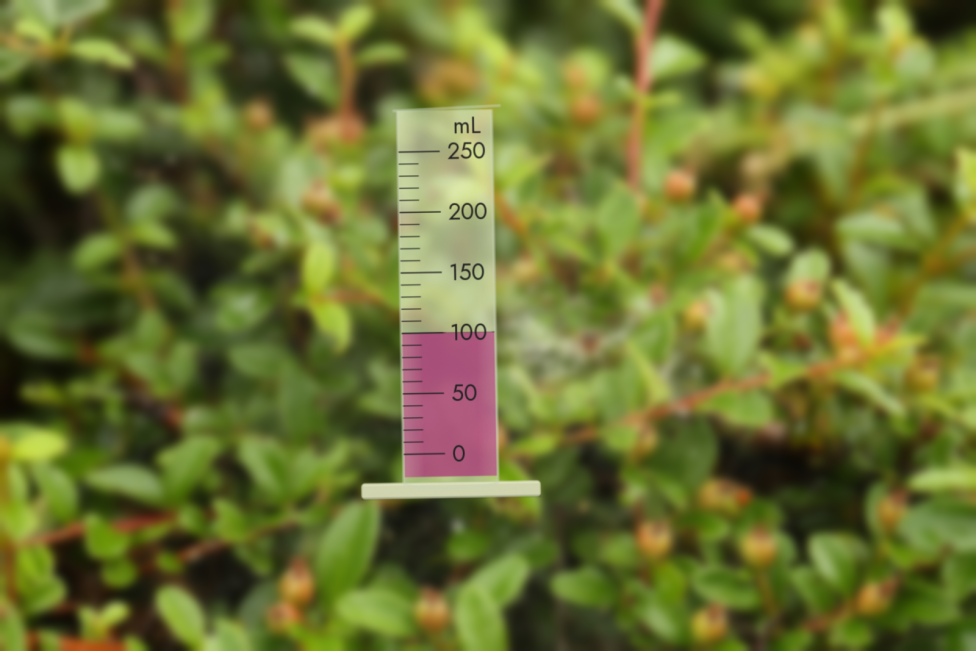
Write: **100** mL
